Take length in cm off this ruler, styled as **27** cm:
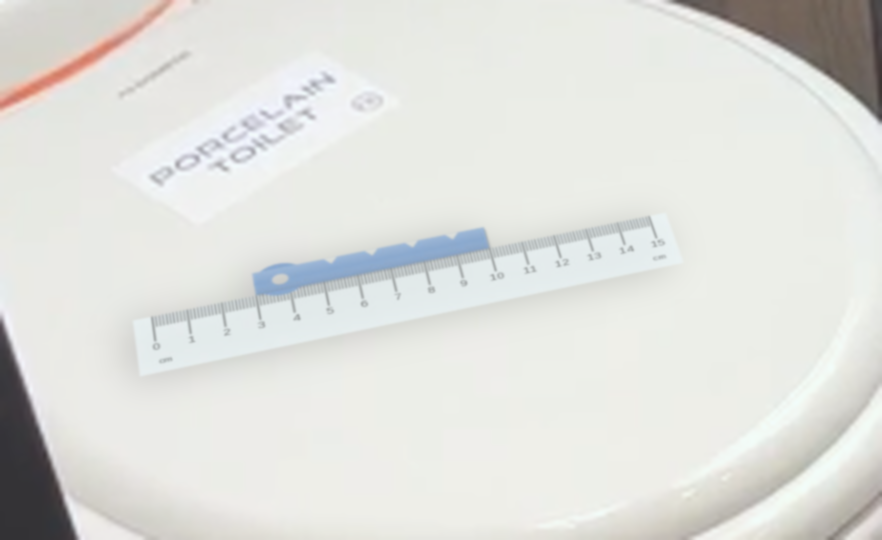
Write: **7** cm
